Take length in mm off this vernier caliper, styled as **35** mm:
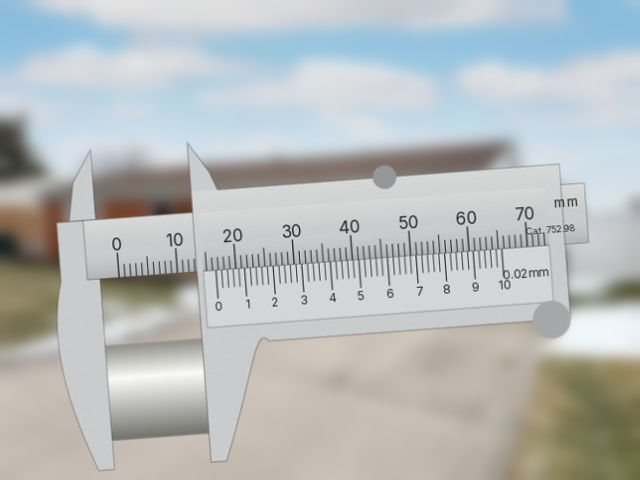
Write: **16.6** mm
